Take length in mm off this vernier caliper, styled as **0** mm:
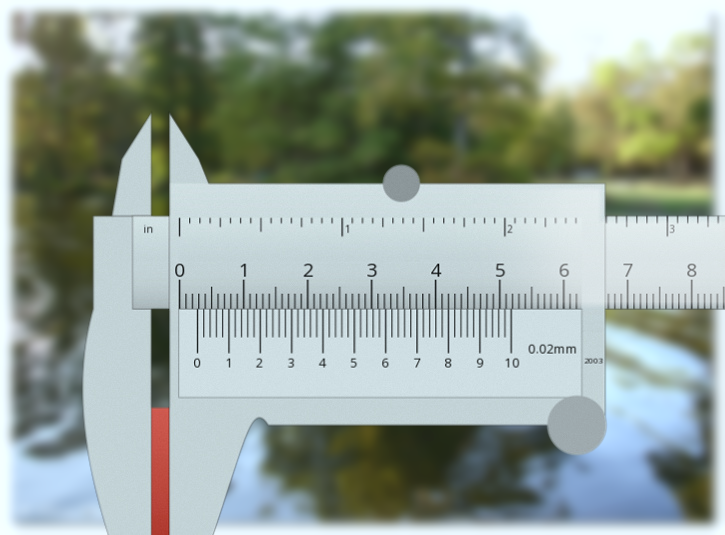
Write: **2.8** mm
